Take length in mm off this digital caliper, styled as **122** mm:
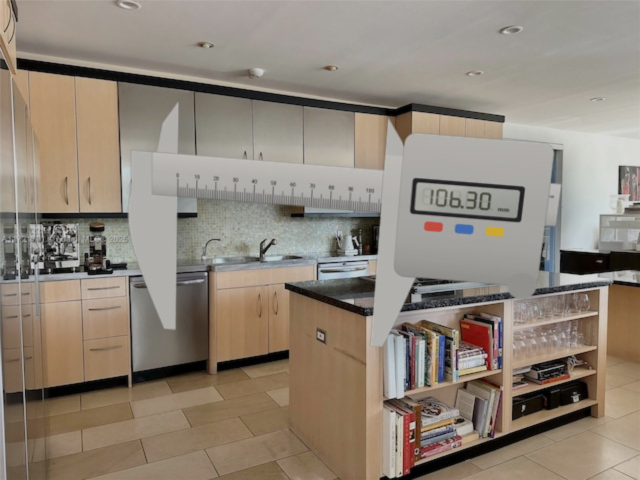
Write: **106.30** mm
